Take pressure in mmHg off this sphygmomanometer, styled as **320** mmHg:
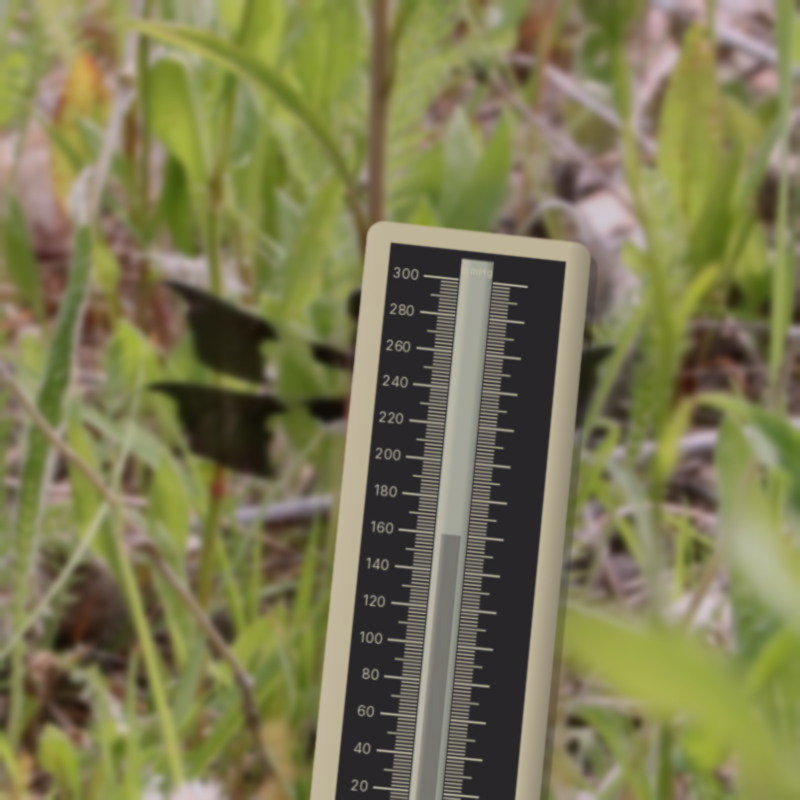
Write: **160** mmHg
